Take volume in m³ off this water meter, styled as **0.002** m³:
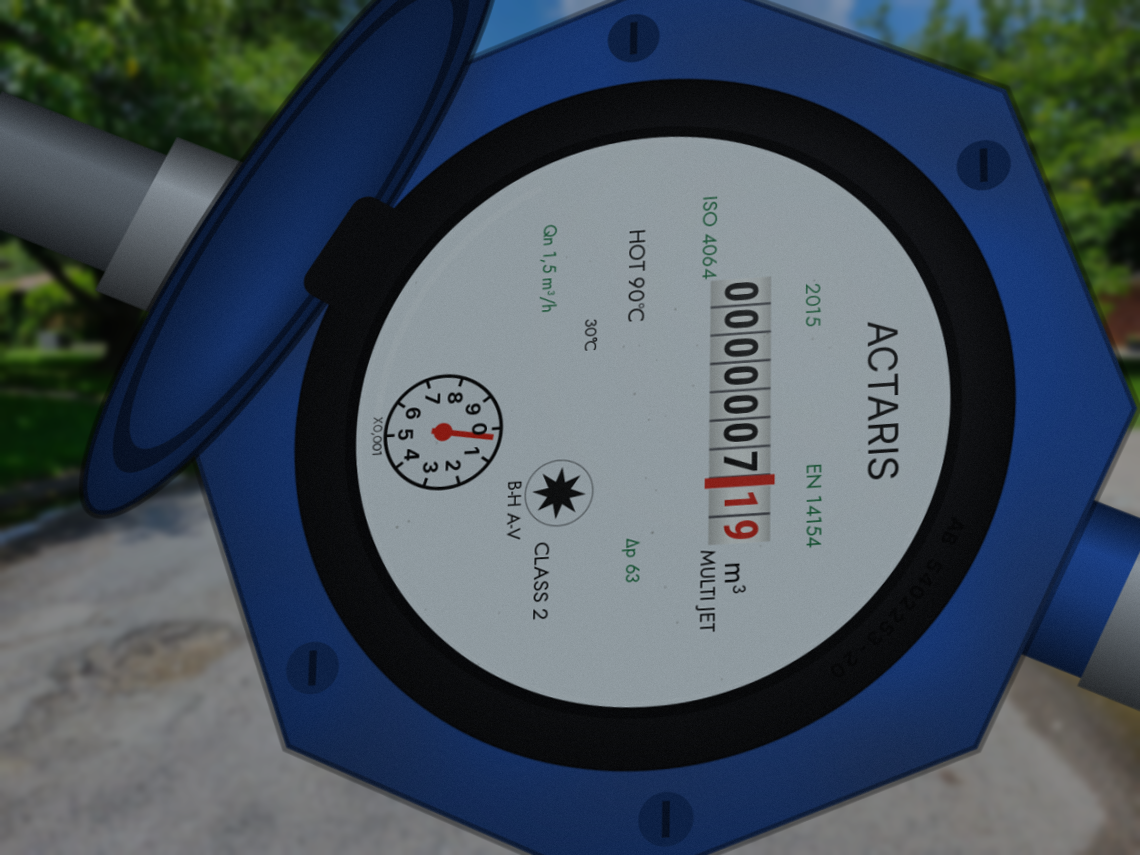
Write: **7.190** m³
